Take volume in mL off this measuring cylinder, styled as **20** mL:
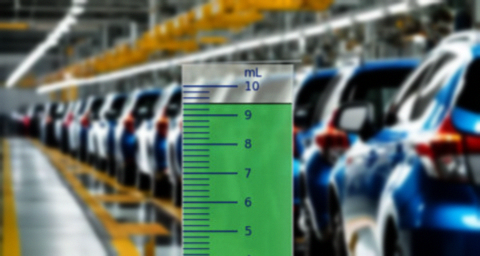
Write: **9.4** mL
